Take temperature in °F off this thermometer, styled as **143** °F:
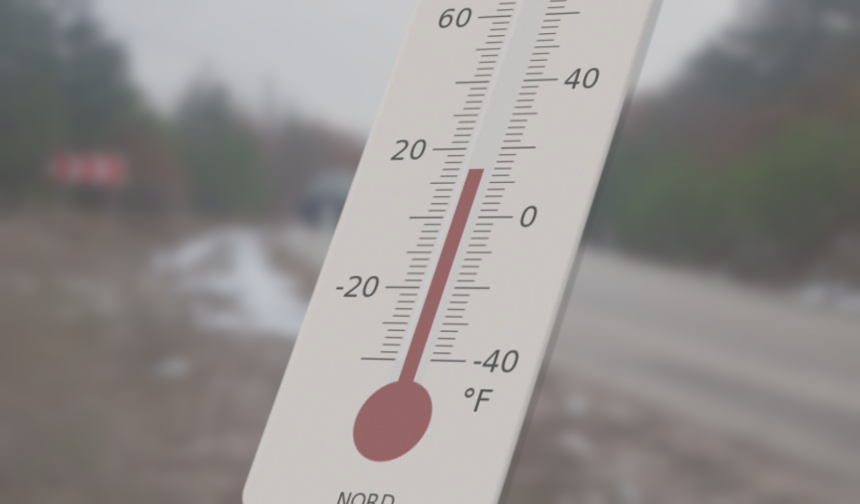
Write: **14** °F
